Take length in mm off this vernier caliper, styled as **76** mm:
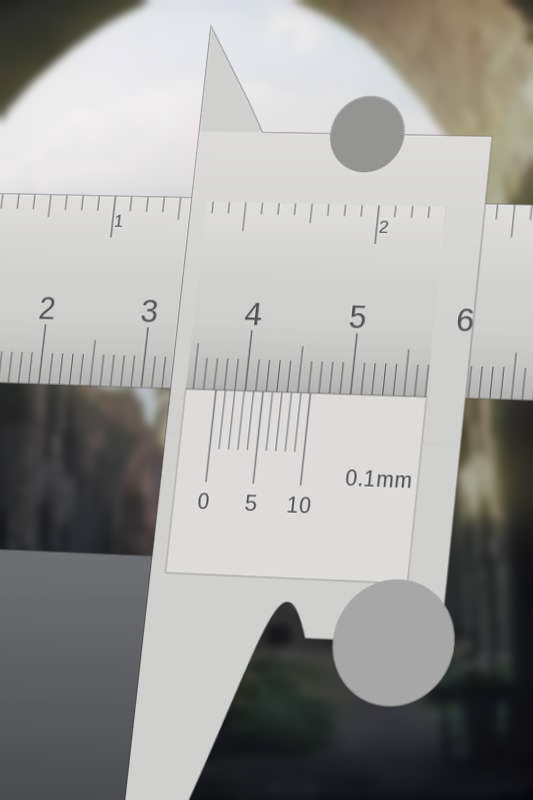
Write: **37.2** mm
